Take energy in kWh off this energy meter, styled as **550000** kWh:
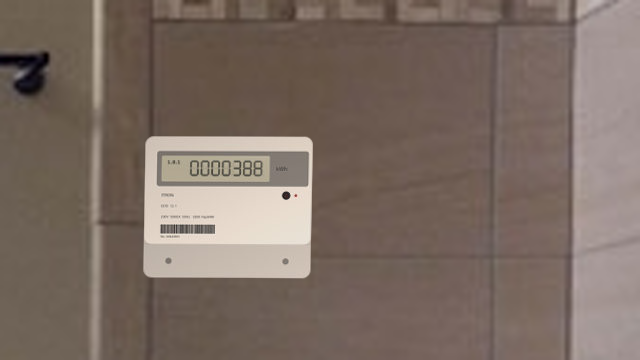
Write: **388** kWh
